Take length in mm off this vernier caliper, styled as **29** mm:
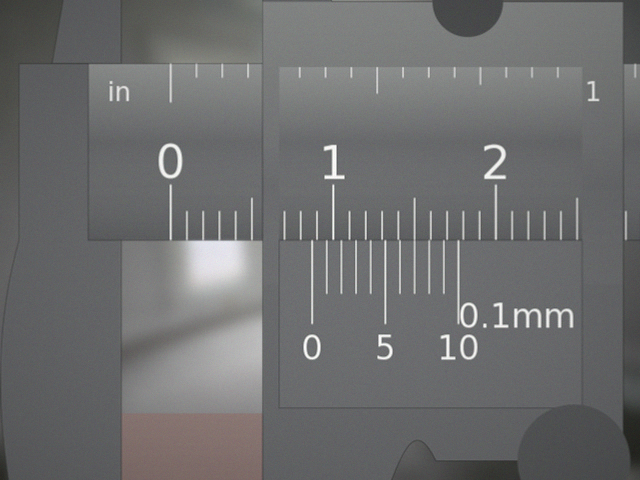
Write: **8.7** mm
